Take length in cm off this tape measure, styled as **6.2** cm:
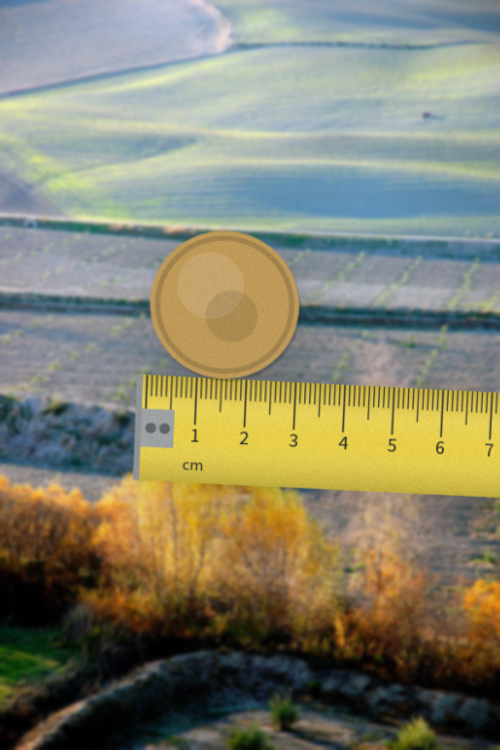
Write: **3** cm
